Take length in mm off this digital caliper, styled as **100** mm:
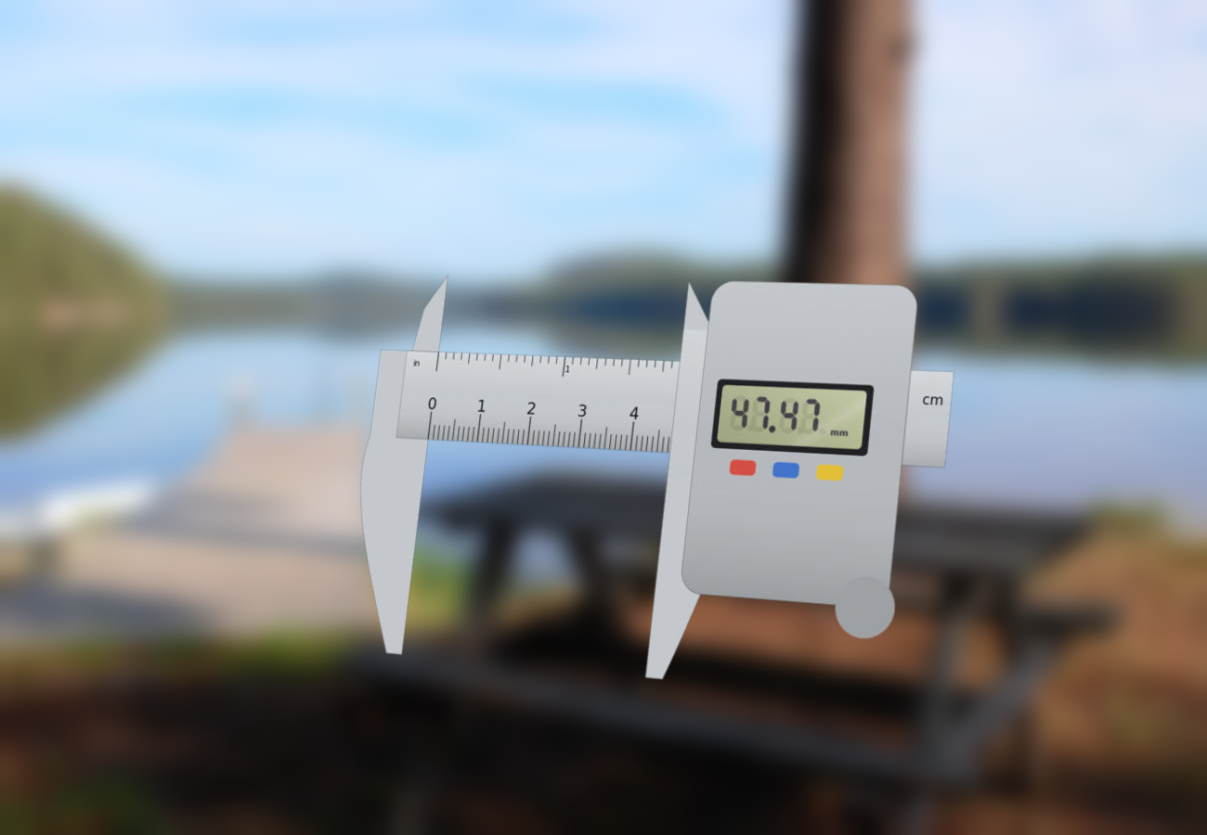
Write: **47.47** mm
